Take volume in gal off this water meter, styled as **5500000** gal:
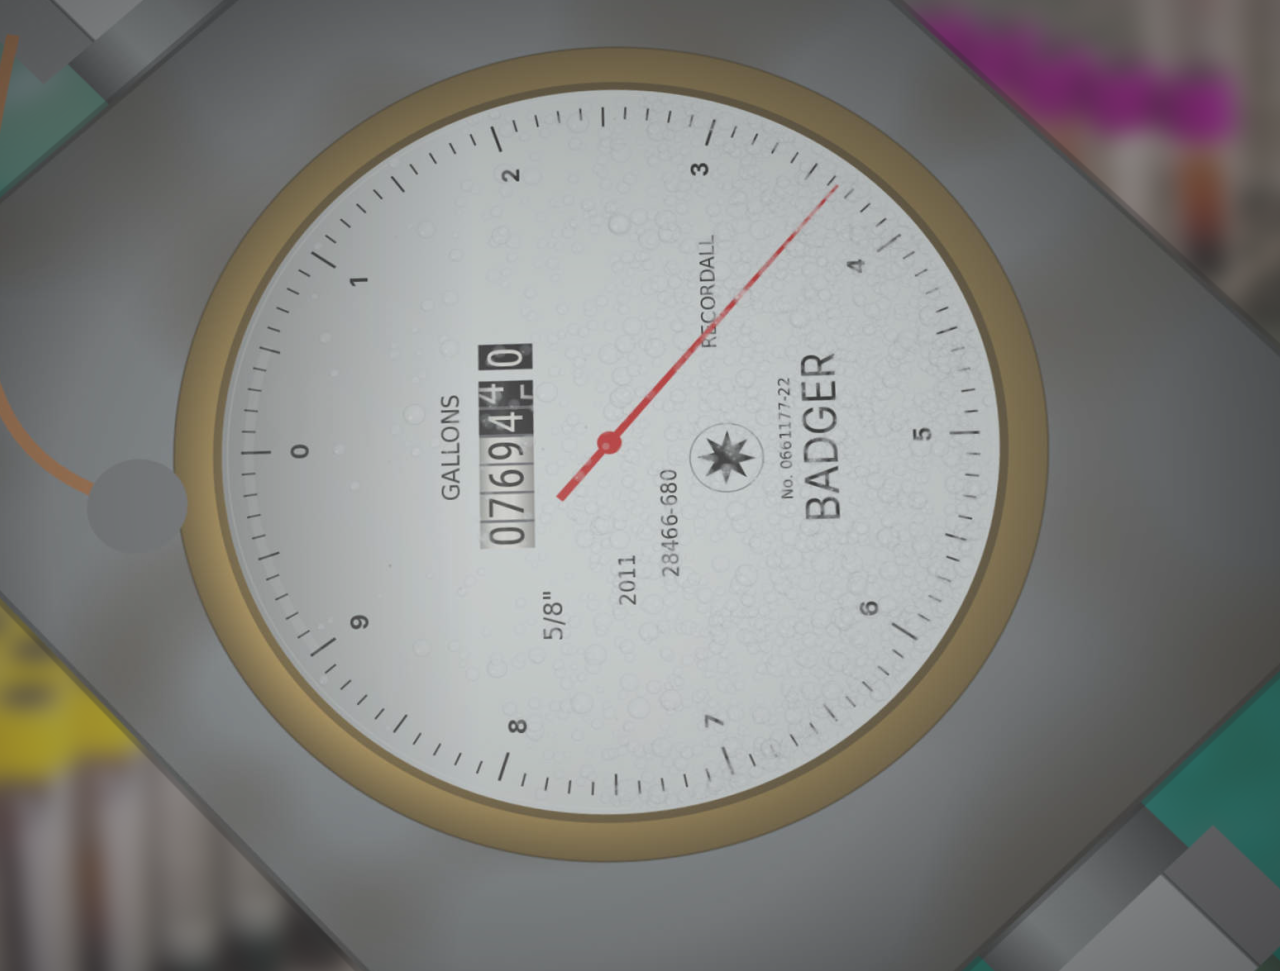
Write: **769443.6** gal
